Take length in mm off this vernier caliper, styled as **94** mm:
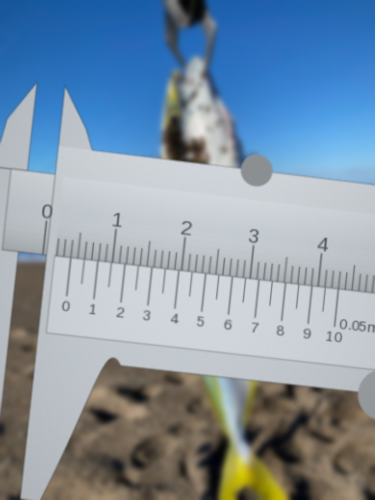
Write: **4.0** mm
